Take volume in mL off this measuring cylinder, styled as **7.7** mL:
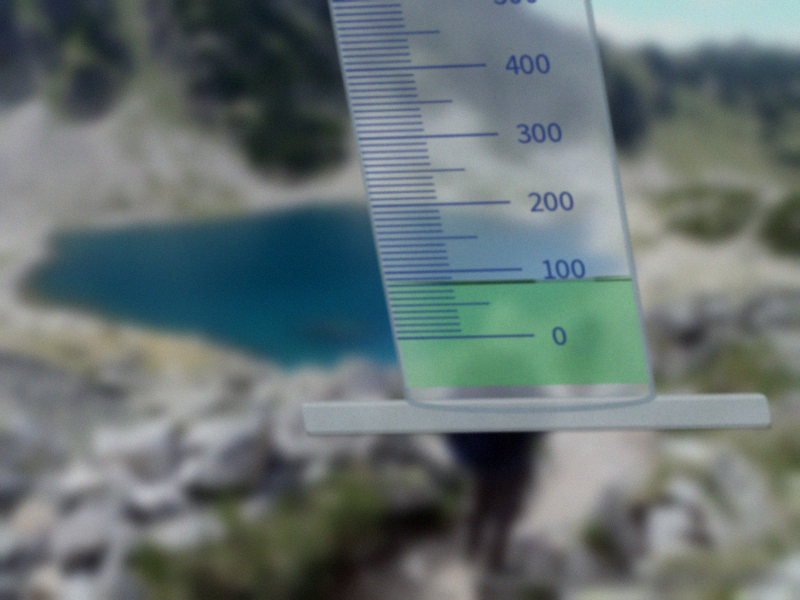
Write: **80** mL
